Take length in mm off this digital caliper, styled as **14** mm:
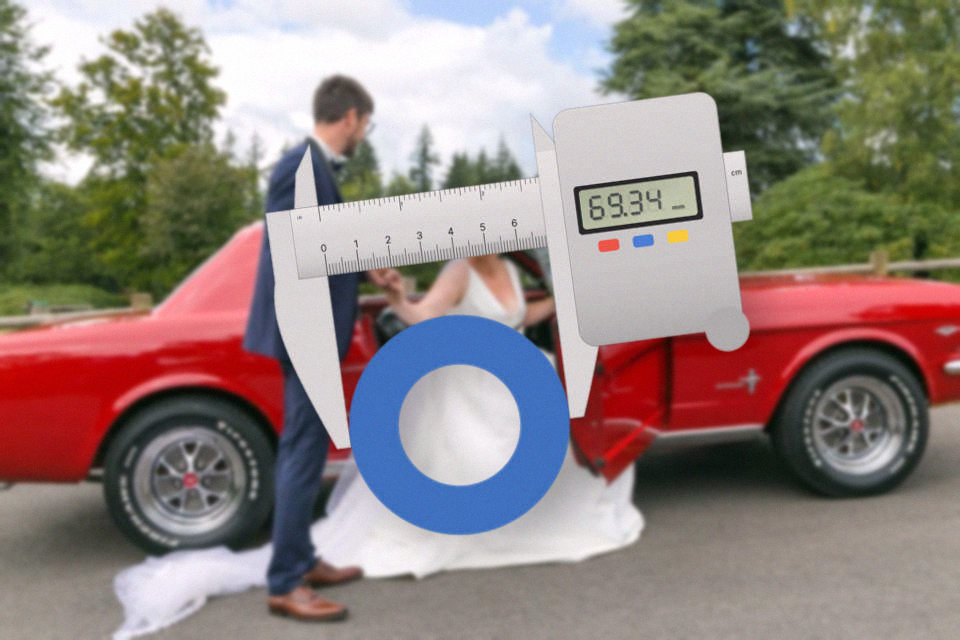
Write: **69.34** mm
